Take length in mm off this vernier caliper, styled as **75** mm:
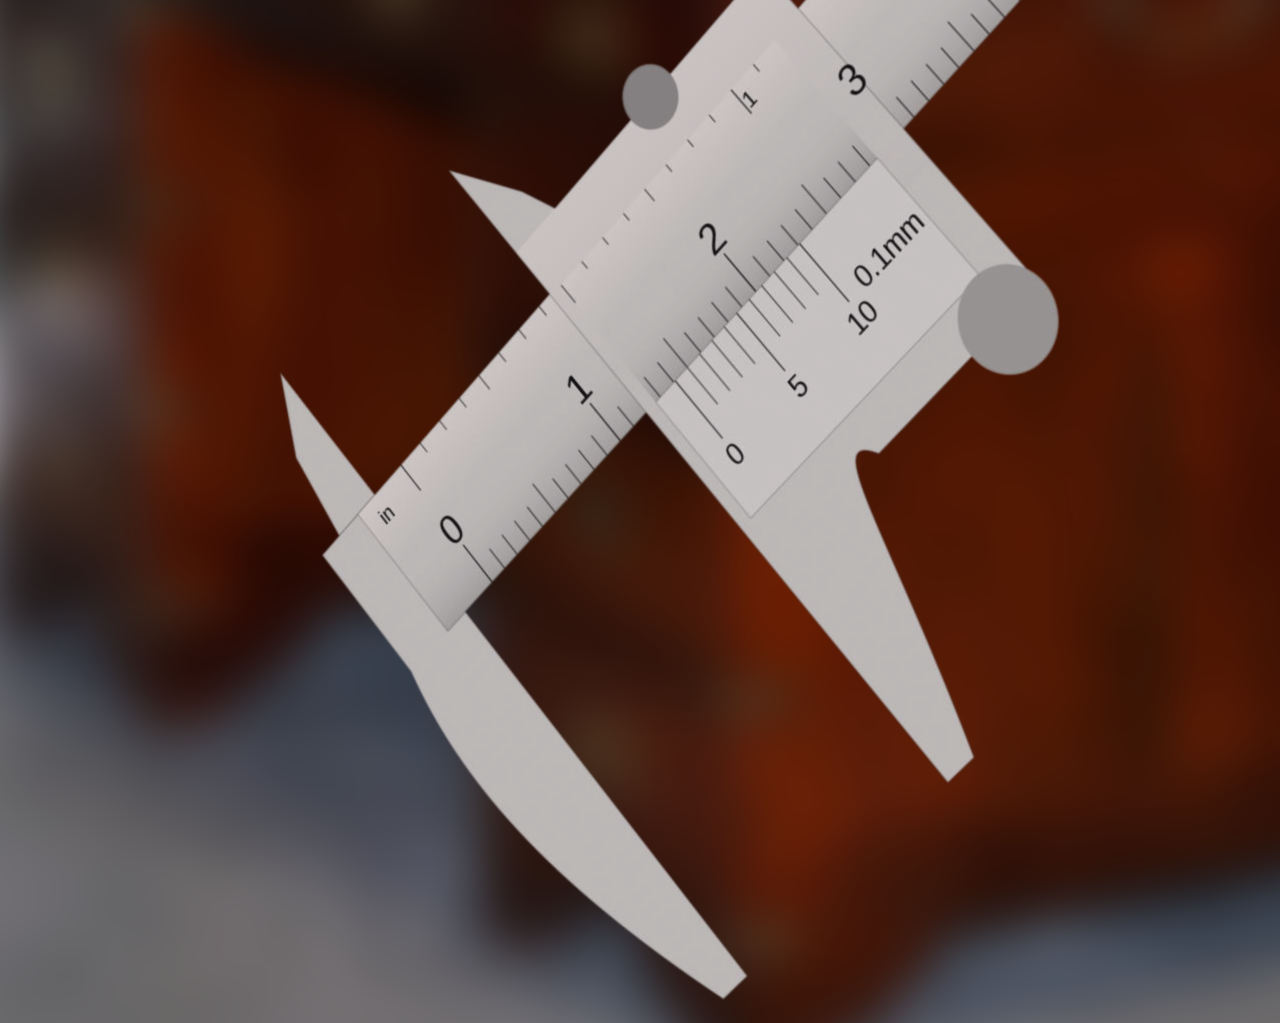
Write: **14.1** mm
